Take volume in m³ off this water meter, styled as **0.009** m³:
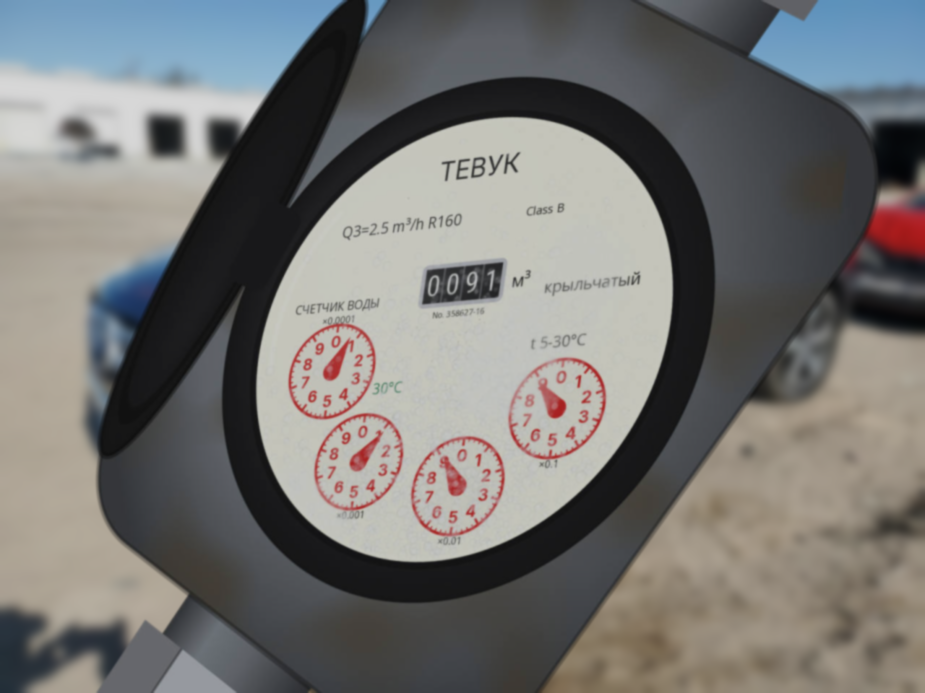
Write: **91.8910** m³
